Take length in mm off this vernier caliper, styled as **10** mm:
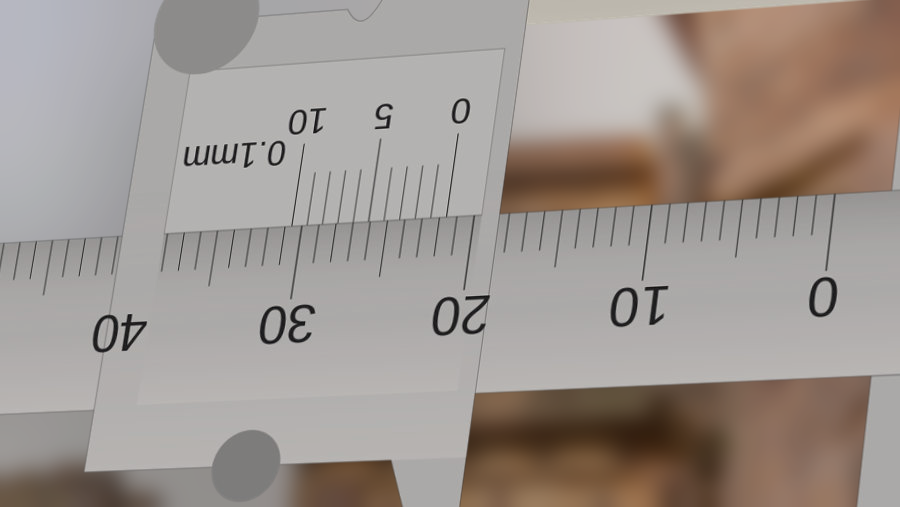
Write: **21.6** mm
